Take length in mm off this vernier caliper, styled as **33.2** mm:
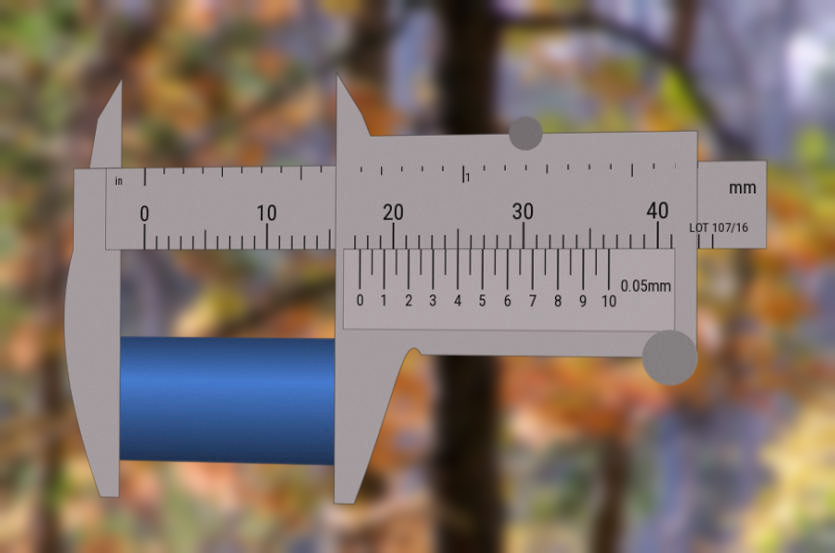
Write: **17.4** mm
